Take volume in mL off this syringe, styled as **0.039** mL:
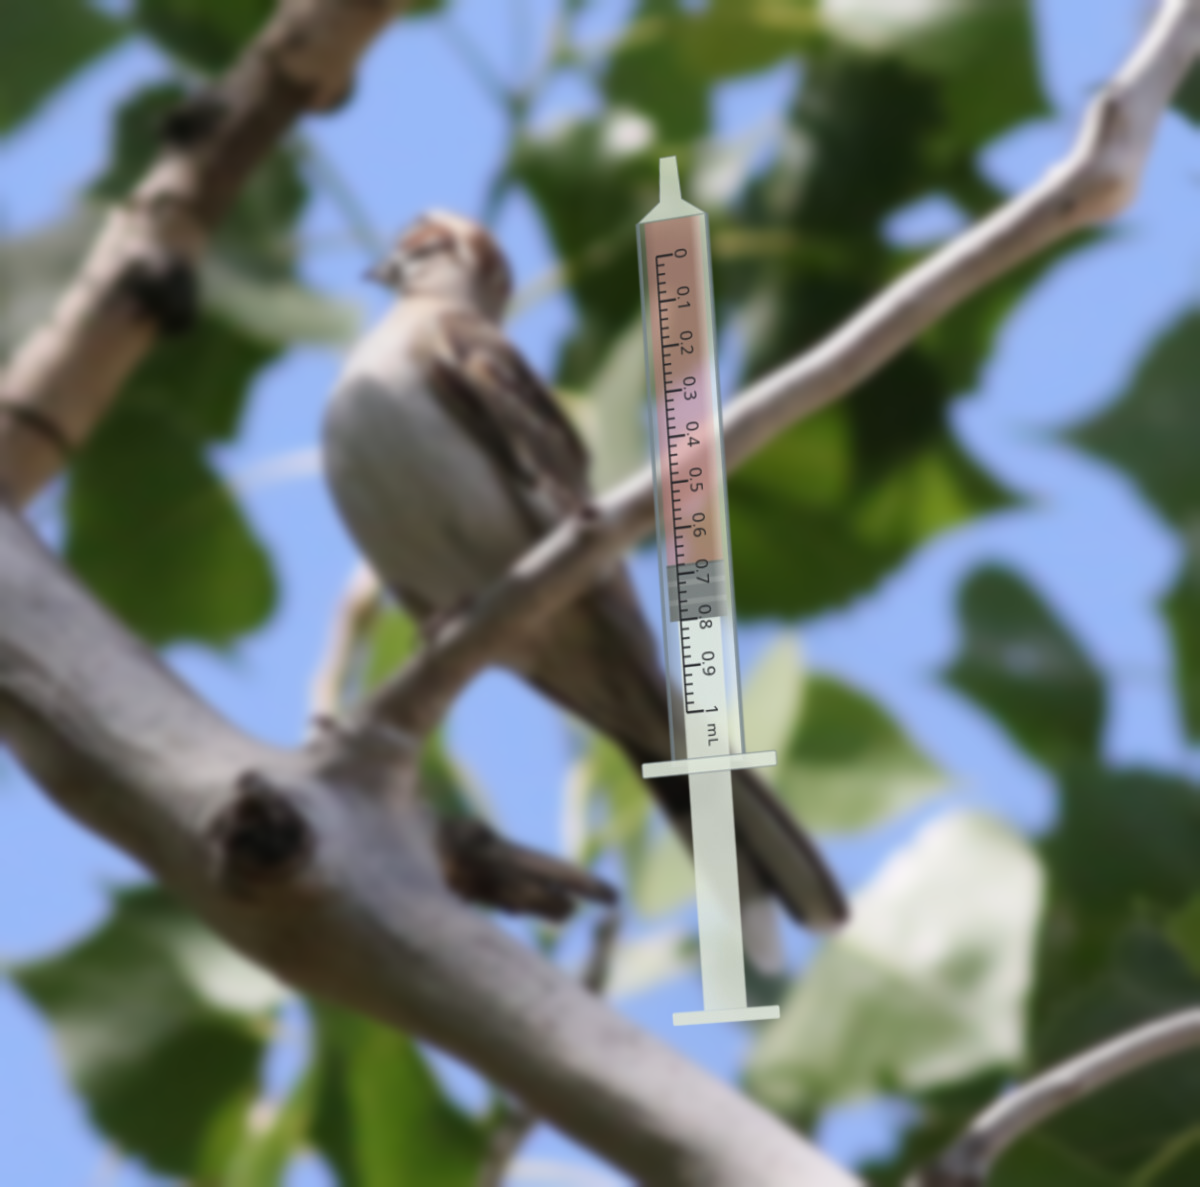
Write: **0.68** mL
